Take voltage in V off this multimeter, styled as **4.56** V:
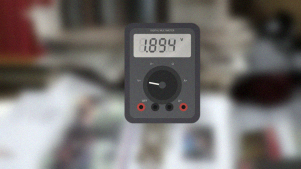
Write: **1.894** V
